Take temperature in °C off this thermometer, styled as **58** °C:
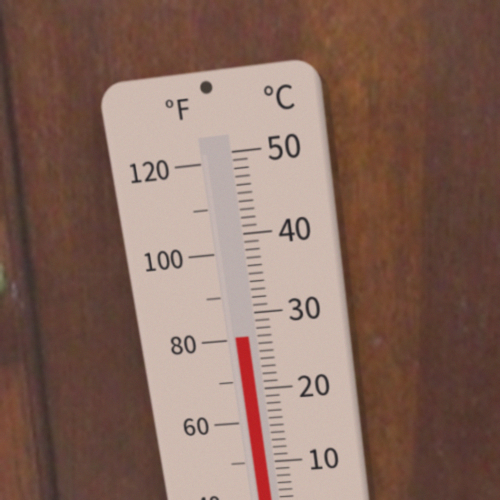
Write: **27** °C
